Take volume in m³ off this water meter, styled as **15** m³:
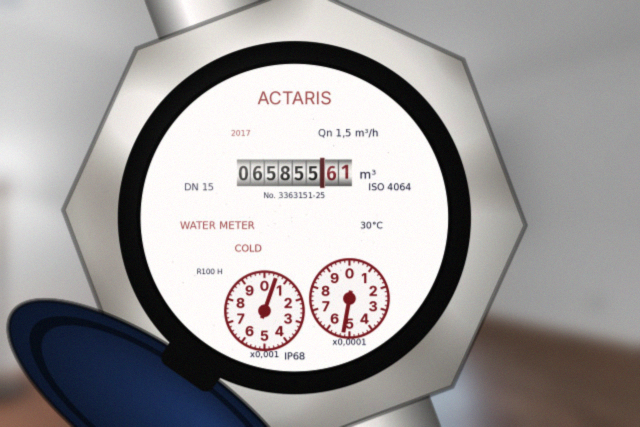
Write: **65855.6105** m³
